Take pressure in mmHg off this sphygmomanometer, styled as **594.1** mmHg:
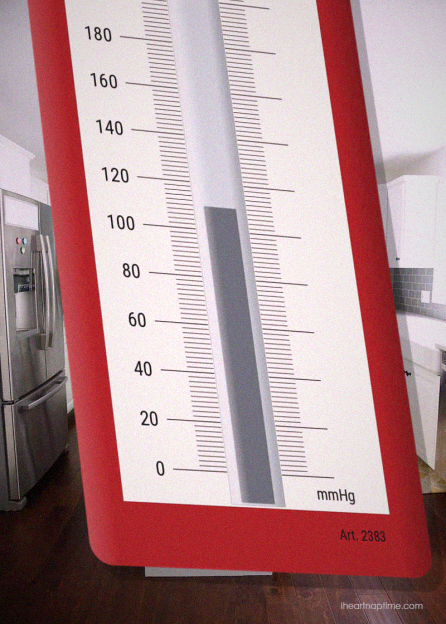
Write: **110** mmHg
